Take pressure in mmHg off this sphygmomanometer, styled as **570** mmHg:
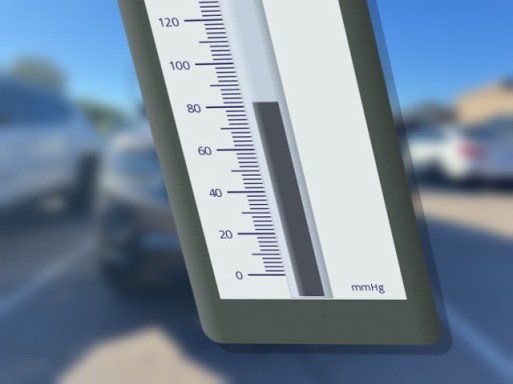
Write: **82** mmHg
